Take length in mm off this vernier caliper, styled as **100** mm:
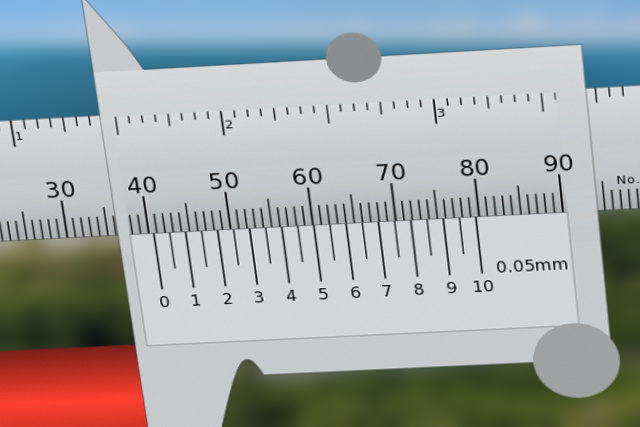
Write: **40.6** mm
